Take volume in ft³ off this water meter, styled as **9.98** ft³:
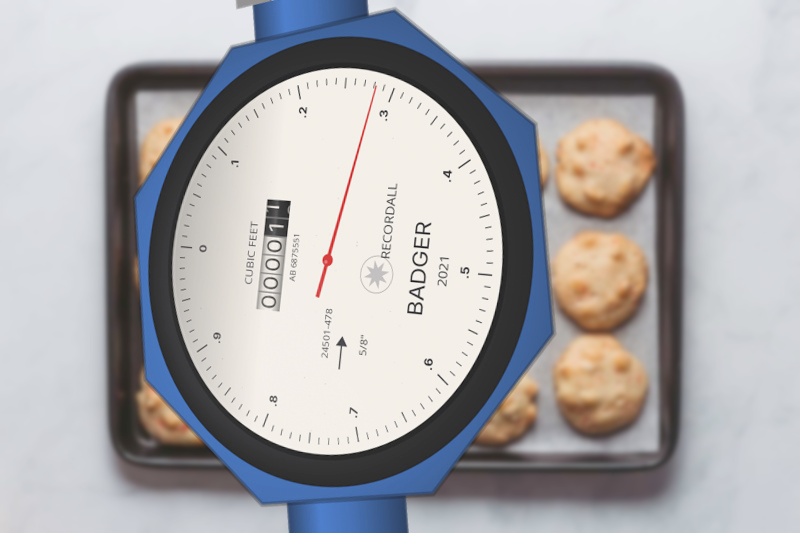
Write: **11.28** ft³
